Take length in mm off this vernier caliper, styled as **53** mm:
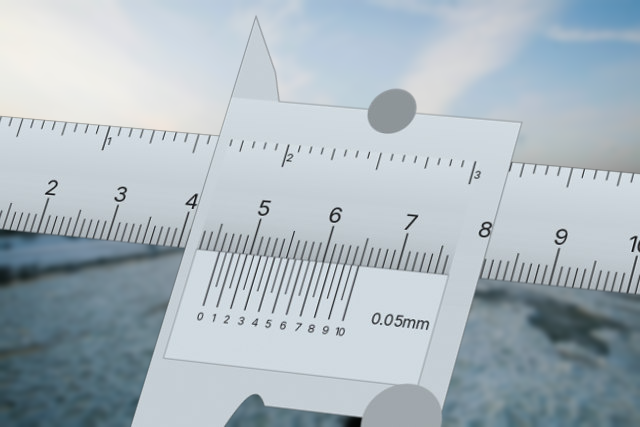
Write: **45.8** mm
